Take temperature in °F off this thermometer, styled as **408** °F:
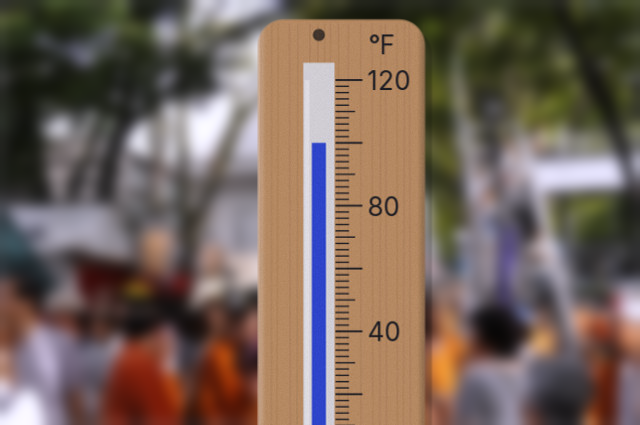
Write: **100** °F
